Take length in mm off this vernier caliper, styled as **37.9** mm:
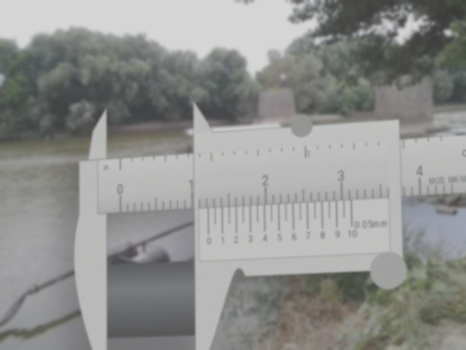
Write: **12.2** mm
